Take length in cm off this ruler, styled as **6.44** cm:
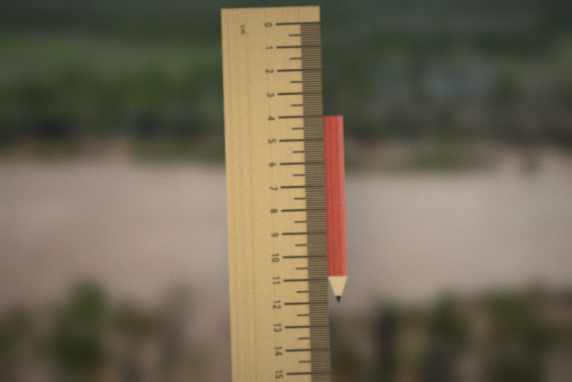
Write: **8** cm
